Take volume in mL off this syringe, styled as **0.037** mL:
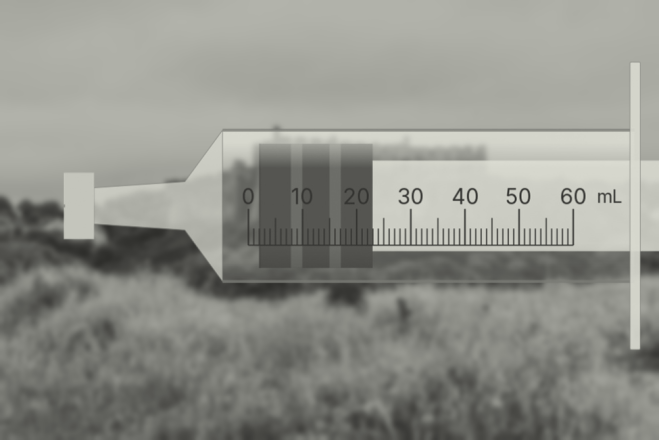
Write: **2** mL
